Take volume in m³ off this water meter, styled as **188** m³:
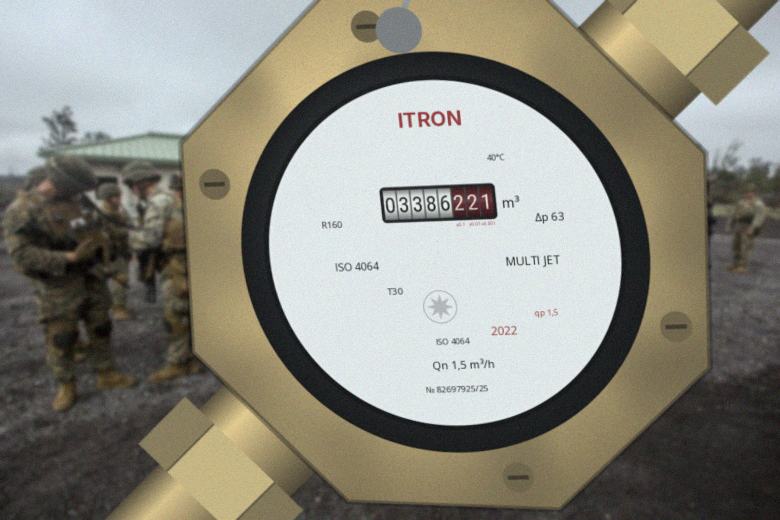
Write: **3386.221** m³
